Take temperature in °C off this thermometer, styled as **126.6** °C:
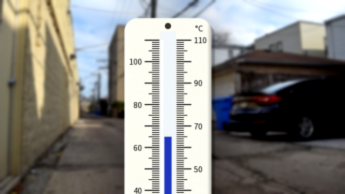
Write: **65** °C
